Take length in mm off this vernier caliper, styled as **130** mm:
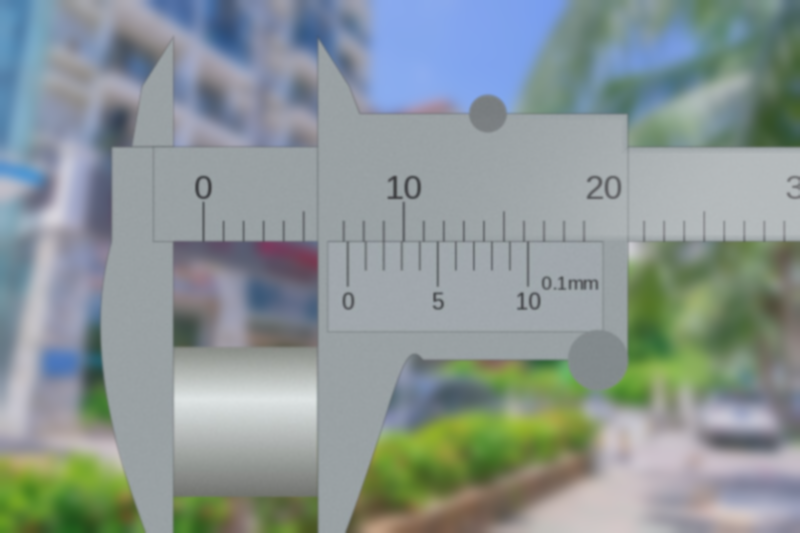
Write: **7.2** mm
